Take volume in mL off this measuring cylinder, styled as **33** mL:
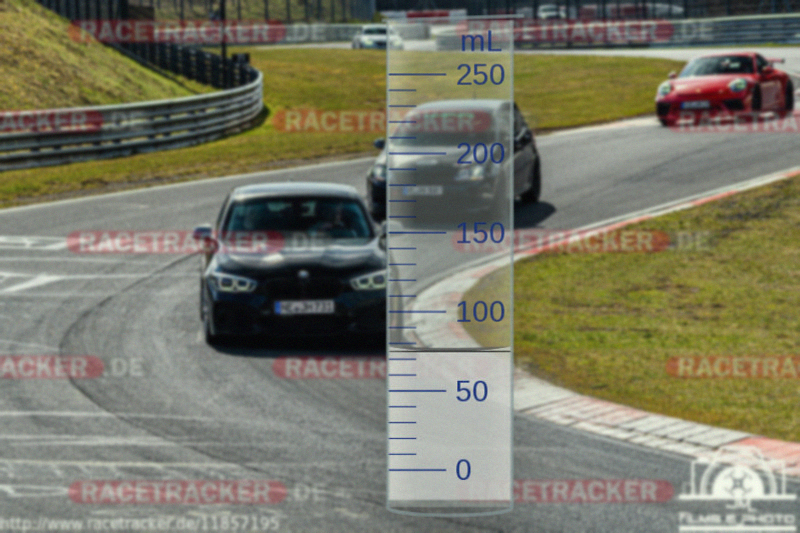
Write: **75** mL
